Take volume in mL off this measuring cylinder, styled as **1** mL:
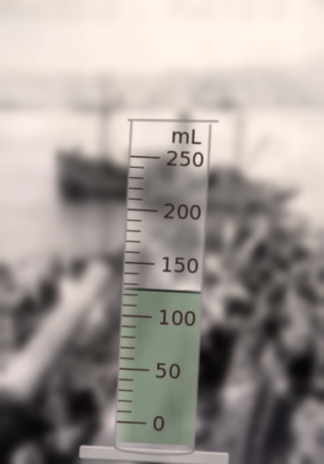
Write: **125** mL
